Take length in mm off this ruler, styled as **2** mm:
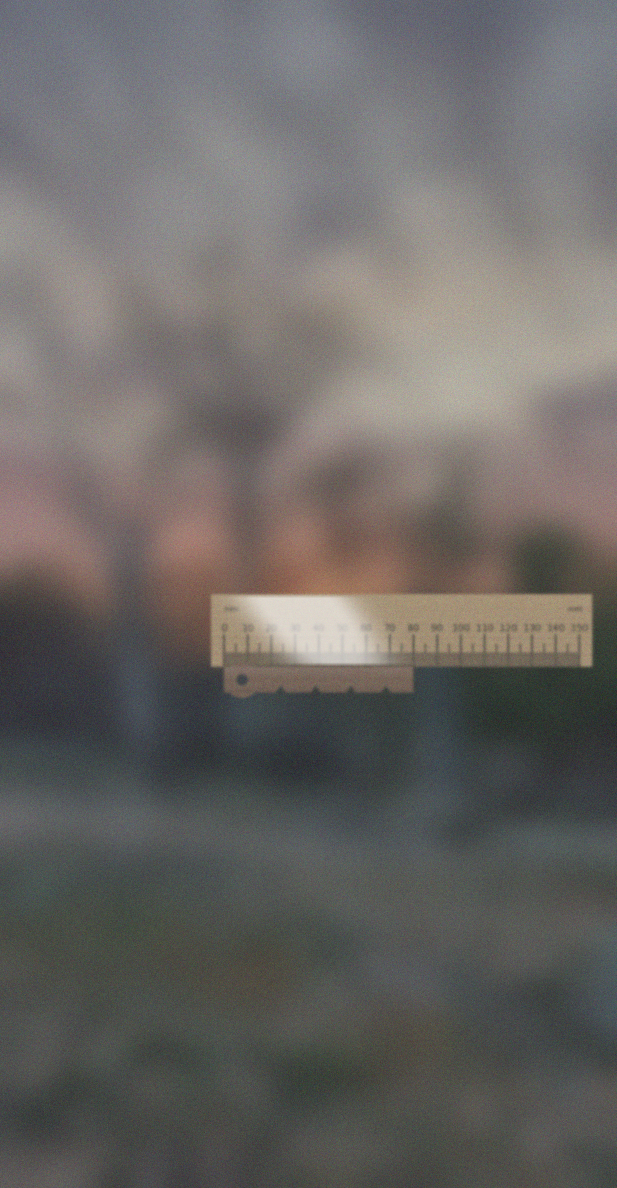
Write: **80** mm
